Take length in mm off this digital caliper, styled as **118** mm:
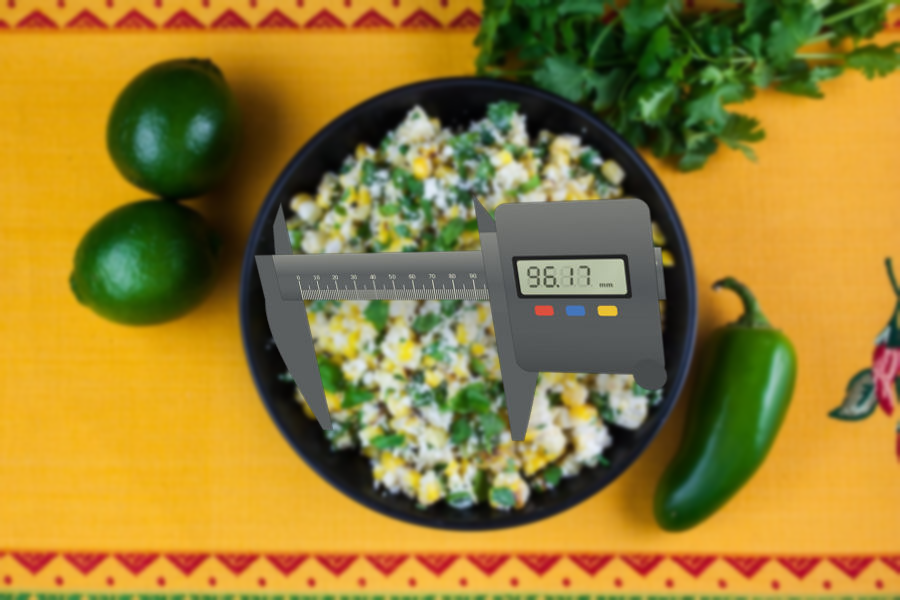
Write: **96.17** mm
